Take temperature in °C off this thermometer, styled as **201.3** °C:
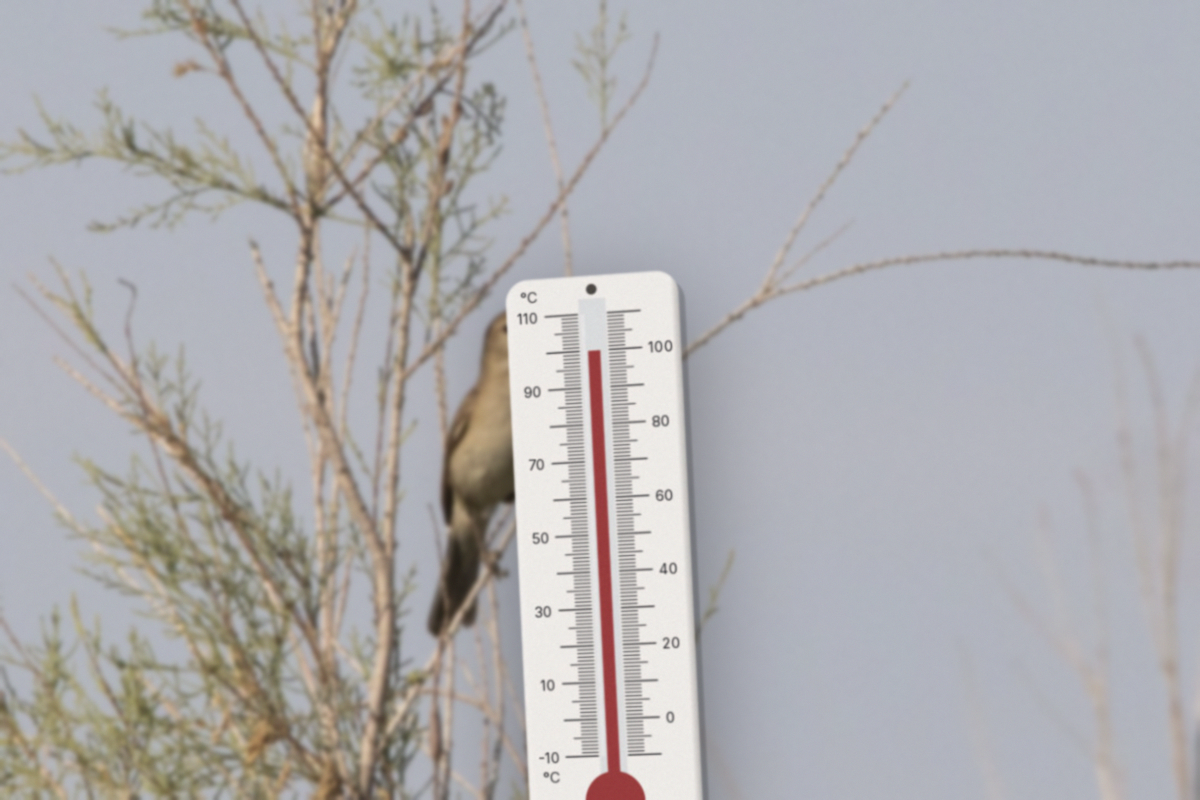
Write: **100** °C
